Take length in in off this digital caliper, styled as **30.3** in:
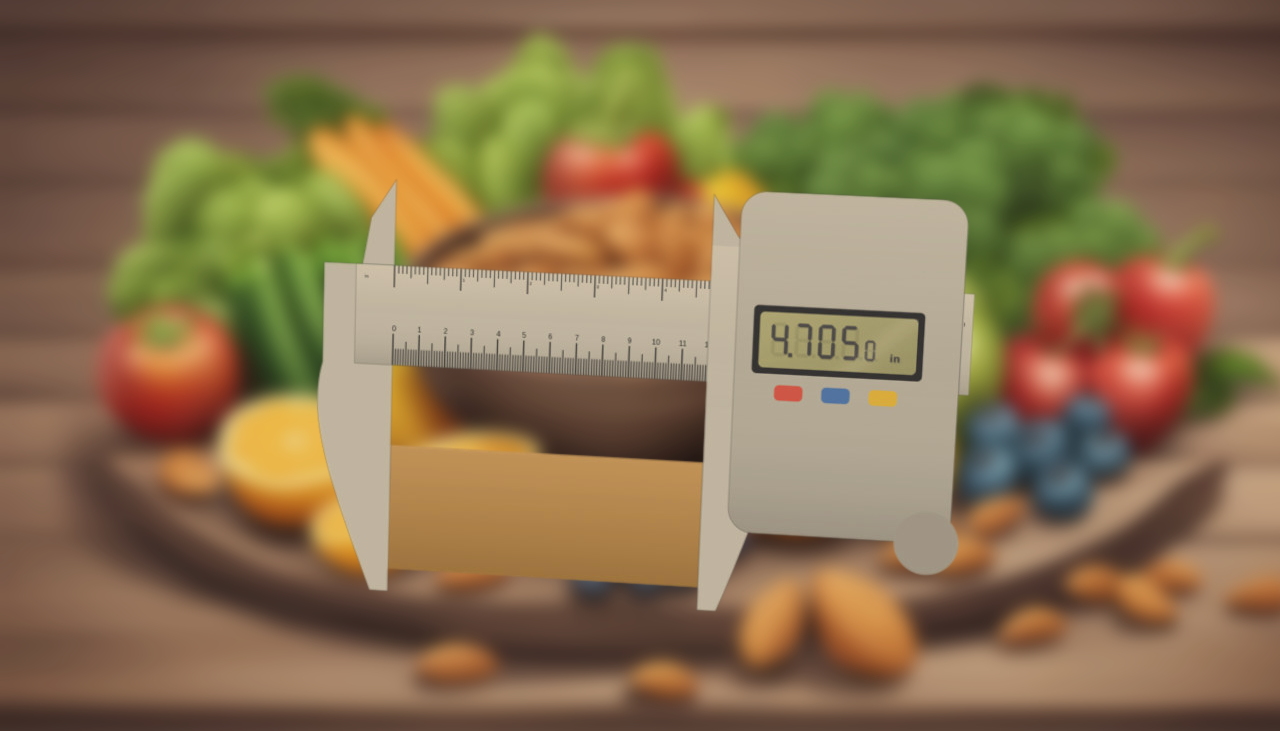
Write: **4.7050** in
